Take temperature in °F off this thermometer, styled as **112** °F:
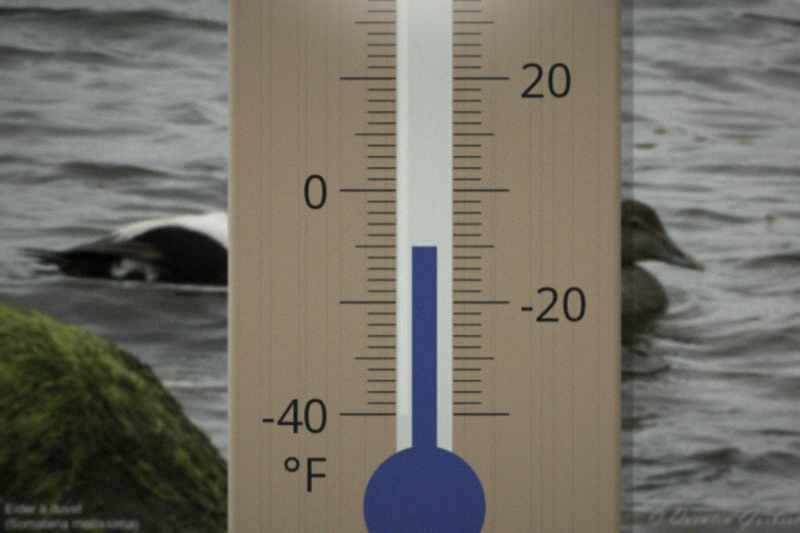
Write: **-10** °F
